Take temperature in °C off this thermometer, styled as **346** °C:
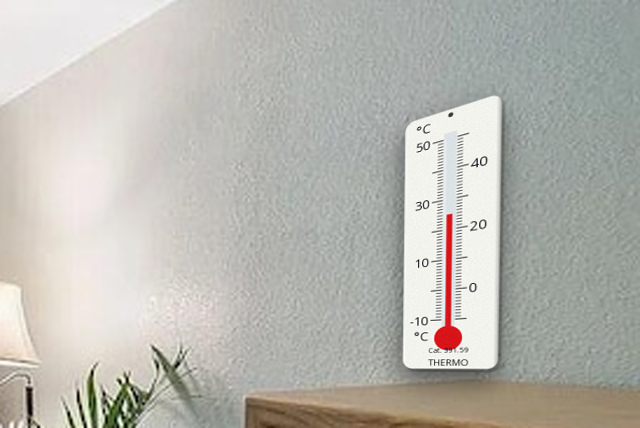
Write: **25** °C
